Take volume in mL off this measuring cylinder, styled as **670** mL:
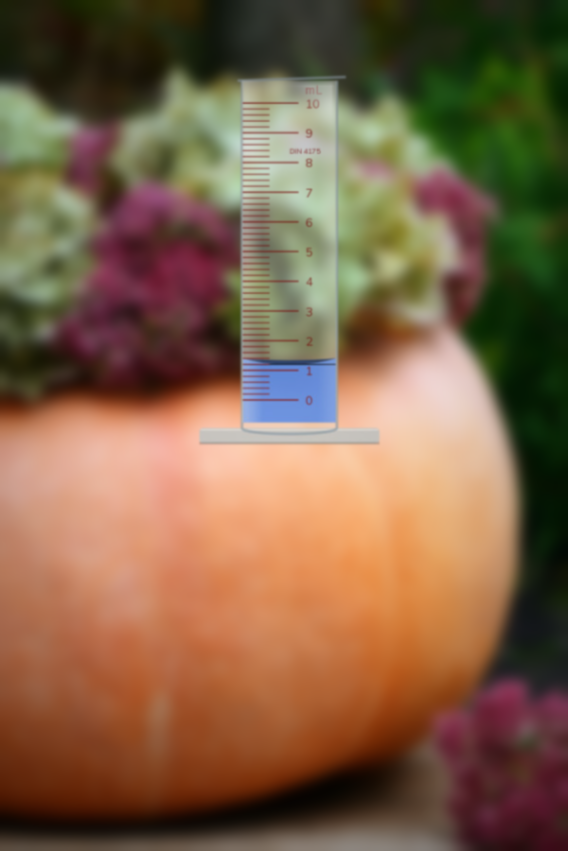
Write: **1.2** mL
